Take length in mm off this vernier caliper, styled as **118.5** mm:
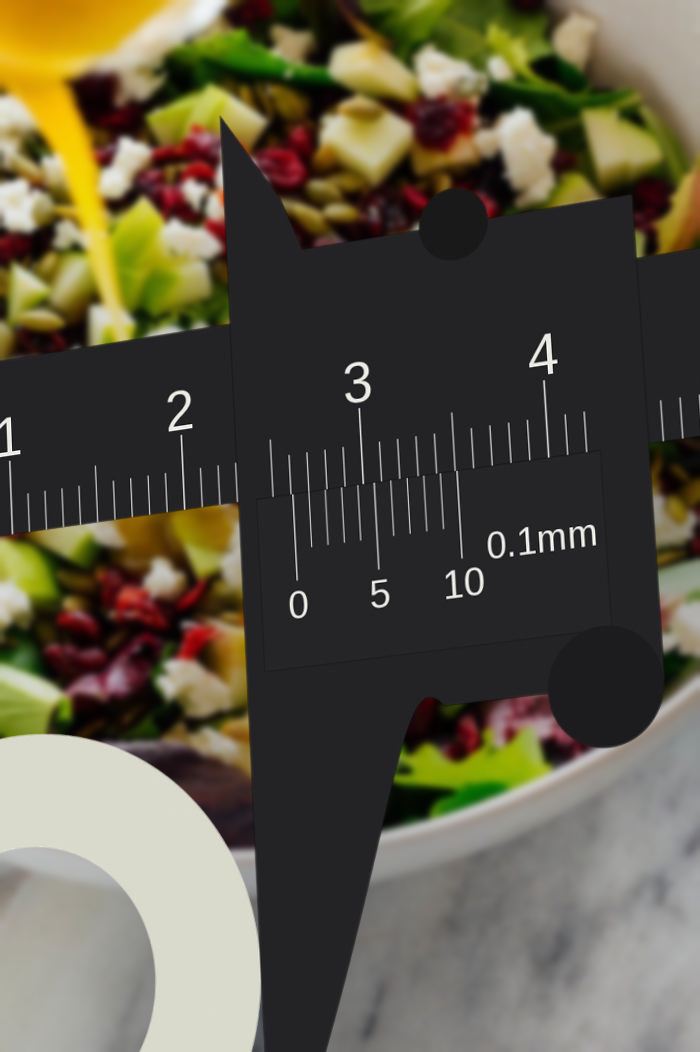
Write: **26.1** mm
